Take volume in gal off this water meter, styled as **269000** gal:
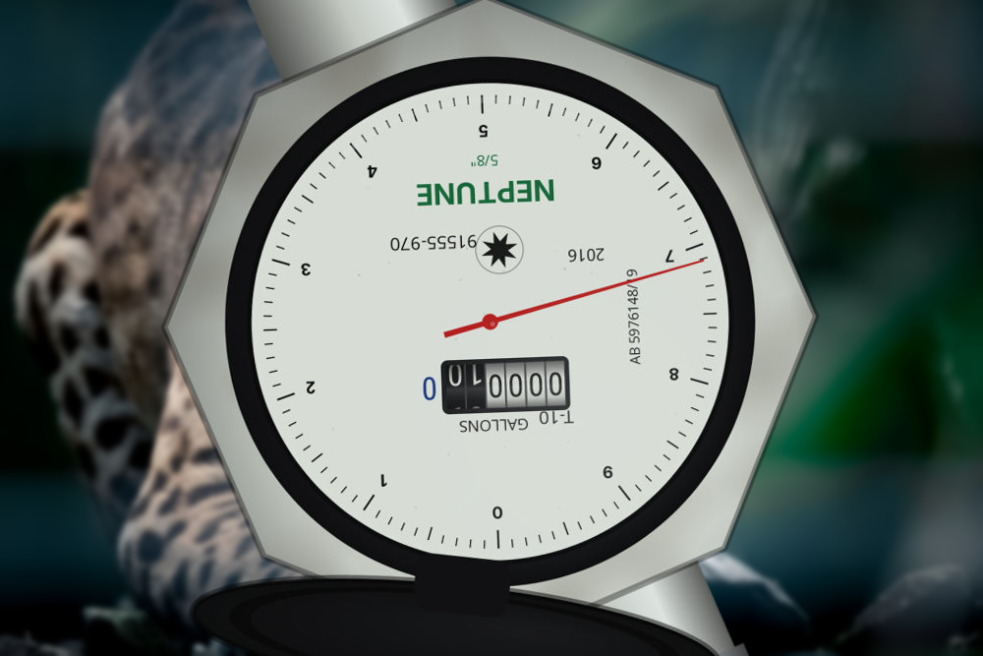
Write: **97.1** gal
